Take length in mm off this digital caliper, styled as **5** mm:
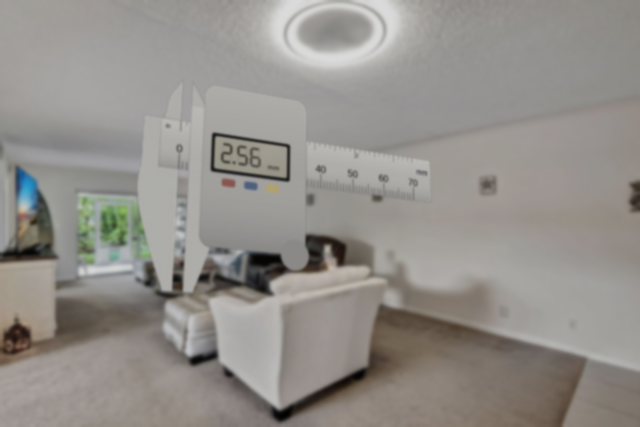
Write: **2.56** mm
